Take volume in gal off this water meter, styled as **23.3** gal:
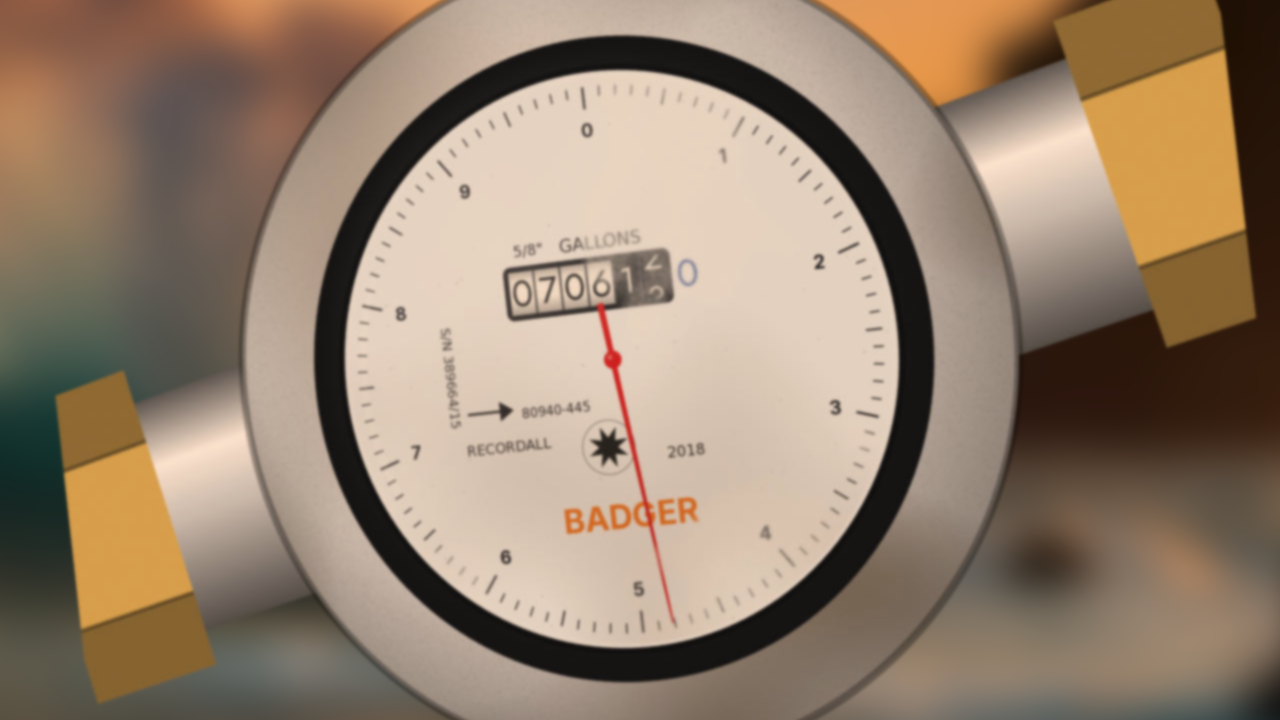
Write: **706124.8** gal
